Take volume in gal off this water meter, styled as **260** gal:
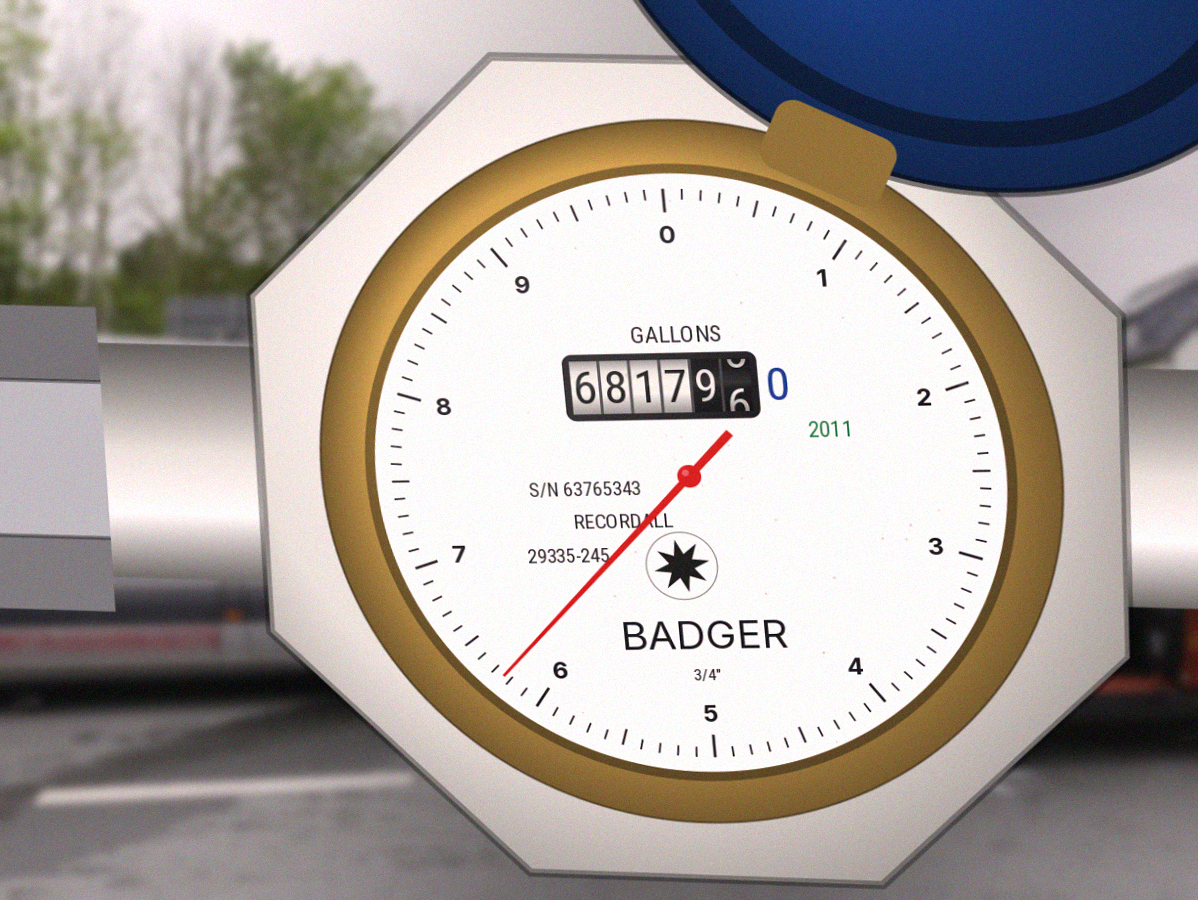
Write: **6817956.2** gal
